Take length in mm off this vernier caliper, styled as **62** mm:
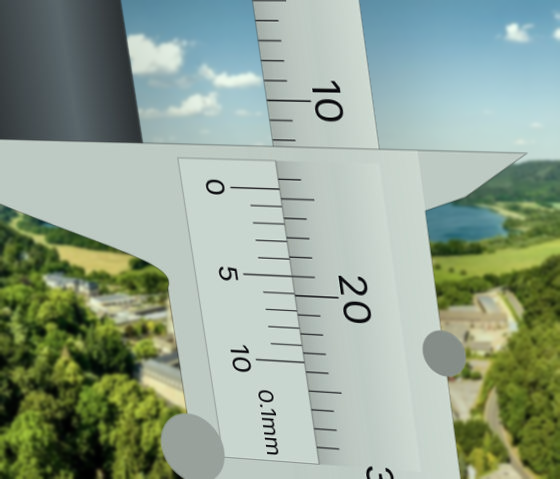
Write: **14.5** mm
